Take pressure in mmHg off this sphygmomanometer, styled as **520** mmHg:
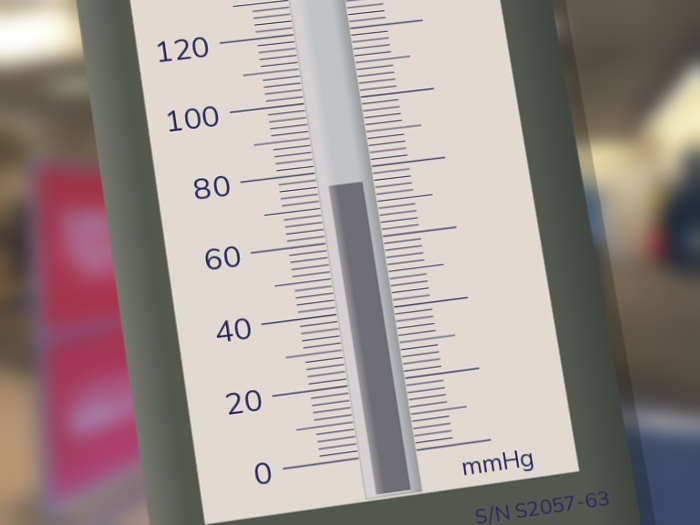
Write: **76** mmHg
